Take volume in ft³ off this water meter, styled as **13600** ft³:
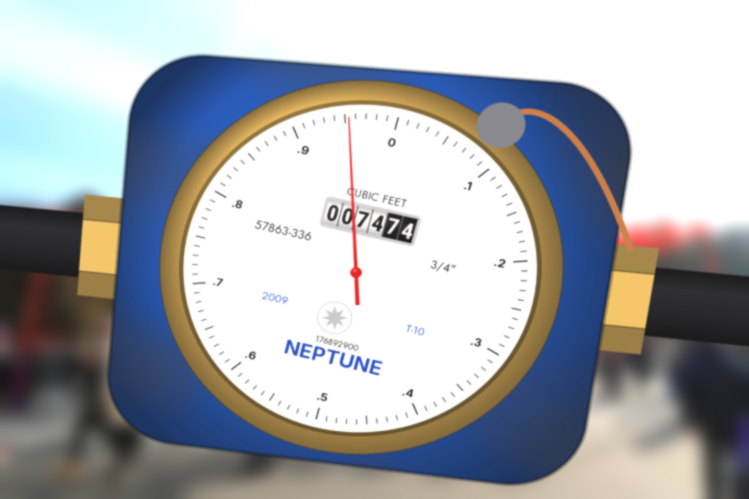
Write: **7473.95** ft³
